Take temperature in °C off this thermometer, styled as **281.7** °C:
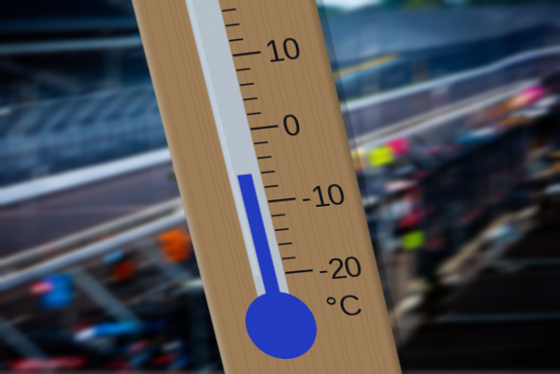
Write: **-6** °C
